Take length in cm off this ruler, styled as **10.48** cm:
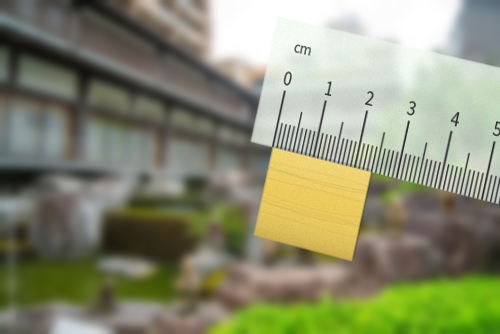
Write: **2.4** cm
